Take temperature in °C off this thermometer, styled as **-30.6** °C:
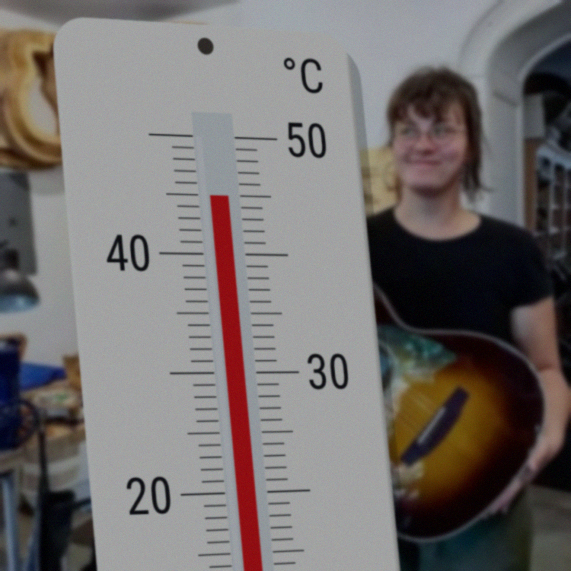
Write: **45** °C
